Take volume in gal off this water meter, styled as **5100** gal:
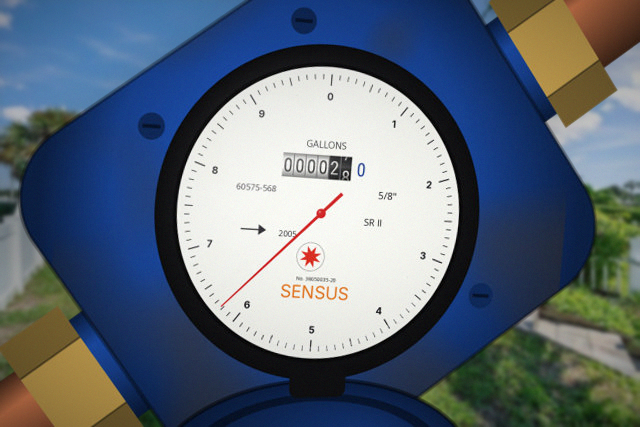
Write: **276.2** gal
